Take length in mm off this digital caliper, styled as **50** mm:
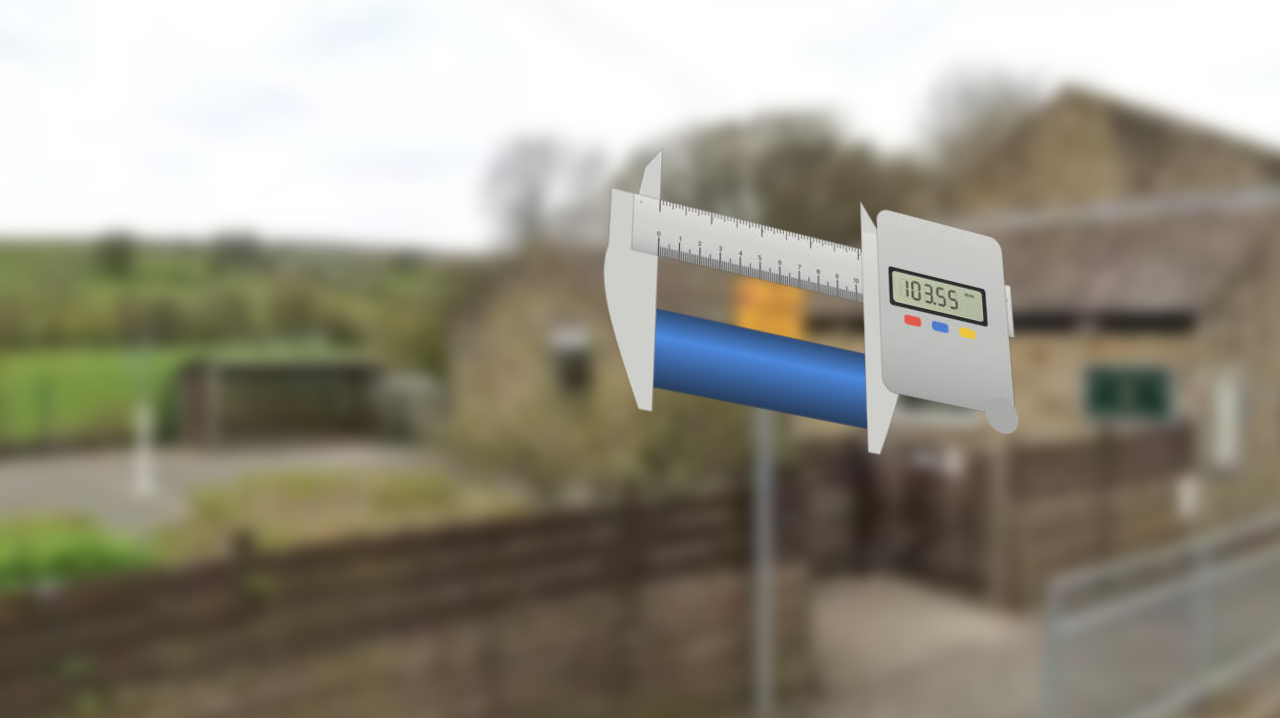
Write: **103.55** mm
